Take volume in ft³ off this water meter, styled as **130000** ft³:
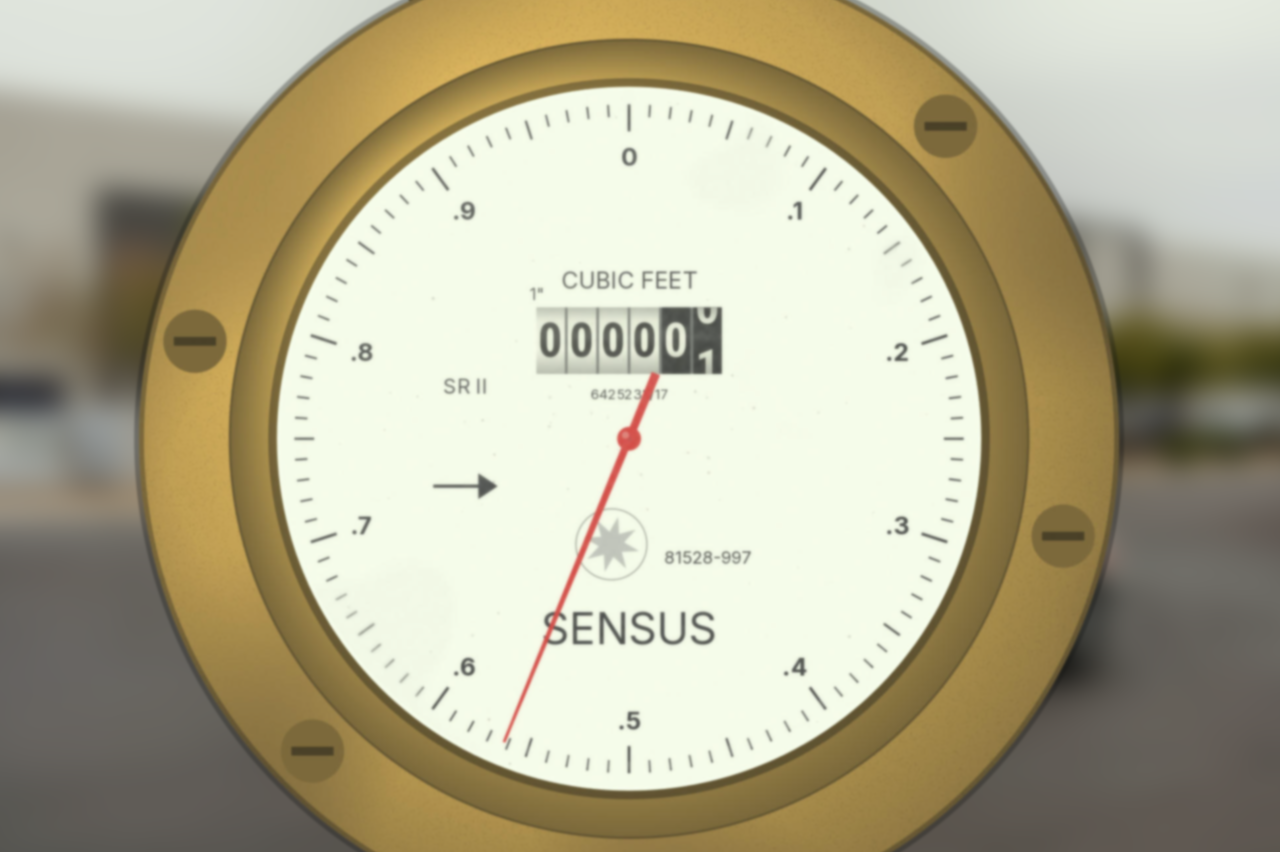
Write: **0.56** ft³
